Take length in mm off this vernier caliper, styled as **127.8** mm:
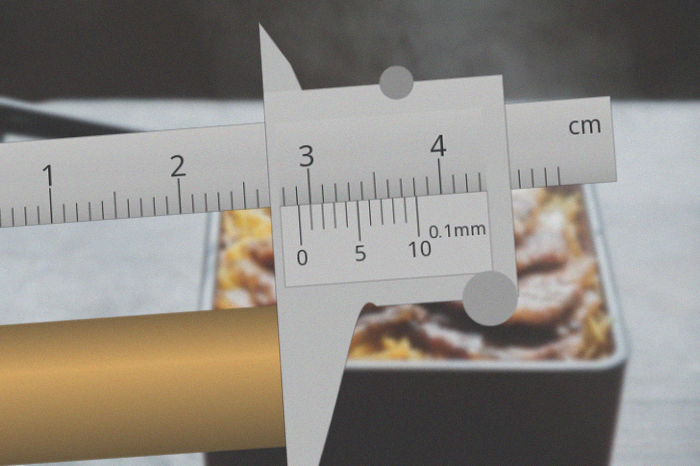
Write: **29.1** mm
